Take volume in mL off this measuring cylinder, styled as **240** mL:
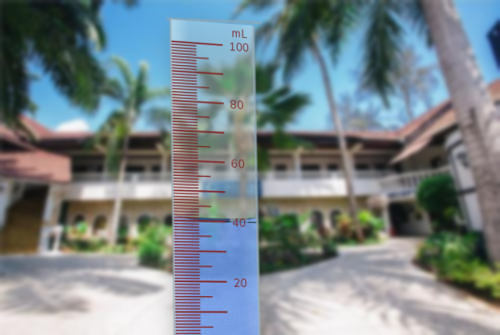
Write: **40** mL
